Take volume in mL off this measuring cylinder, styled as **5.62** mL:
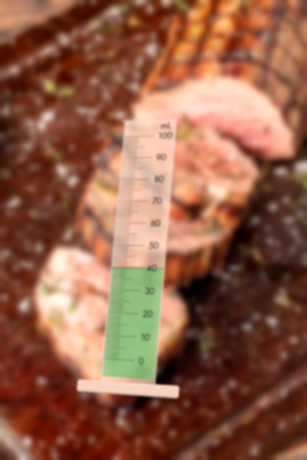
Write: **40** mL
